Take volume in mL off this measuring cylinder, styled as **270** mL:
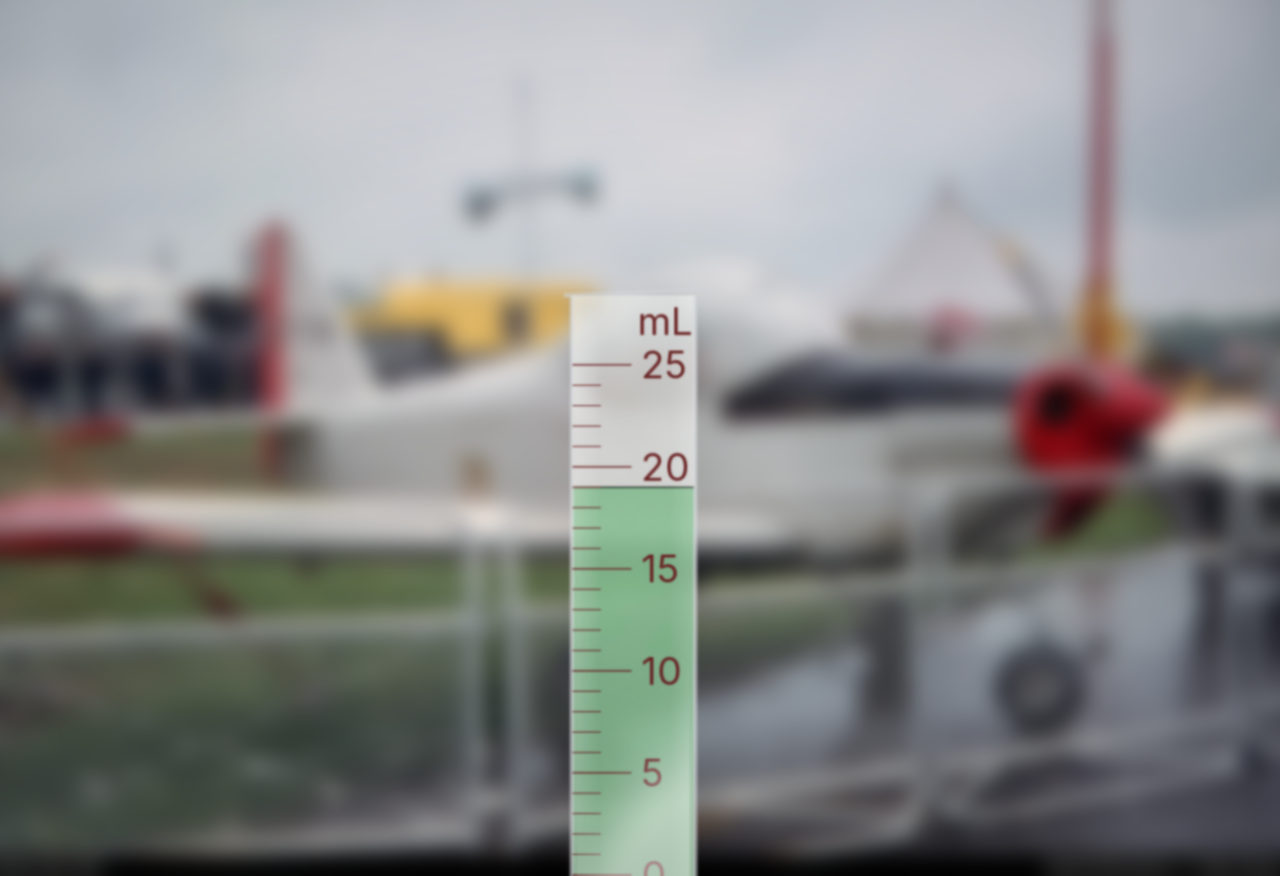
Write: **19** mL
